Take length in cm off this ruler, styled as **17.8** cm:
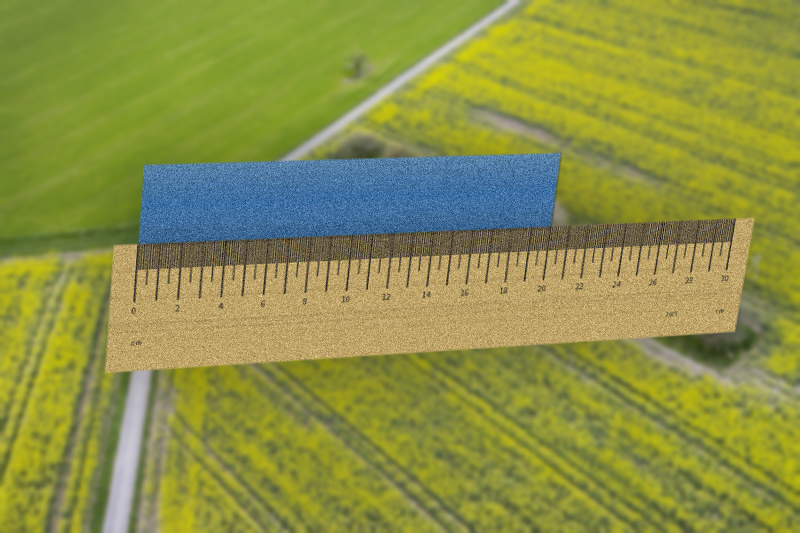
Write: **20** cm
